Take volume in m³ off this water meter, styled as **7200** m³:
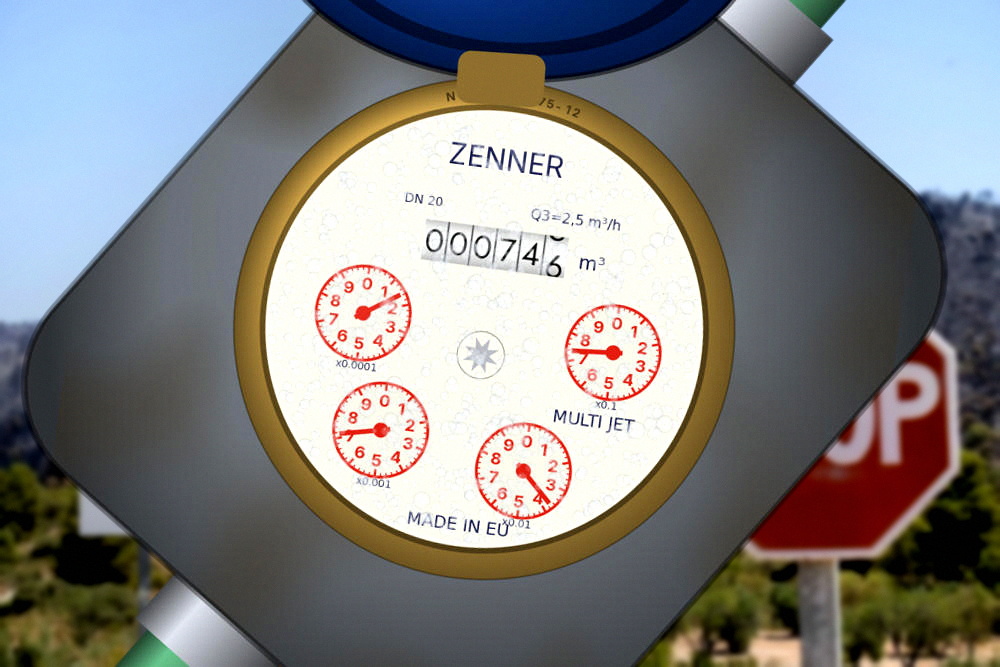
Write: **745.7371** m³
